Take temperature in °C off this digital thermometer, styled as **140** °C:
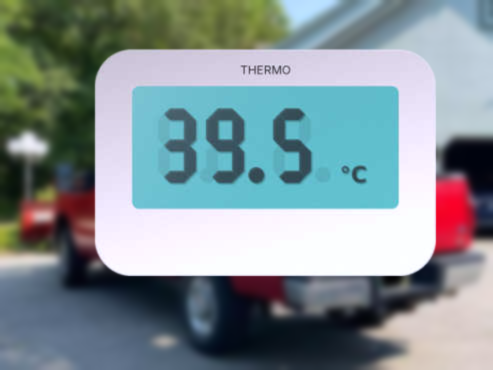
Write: **39.5** °C
